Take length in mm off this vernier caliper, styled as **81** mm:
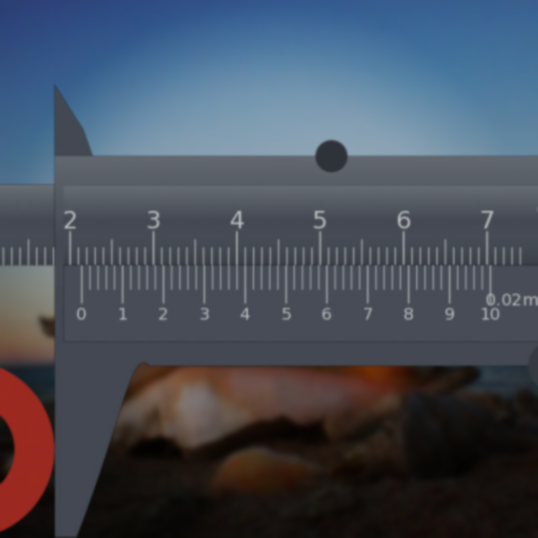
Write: **21.4** mm
